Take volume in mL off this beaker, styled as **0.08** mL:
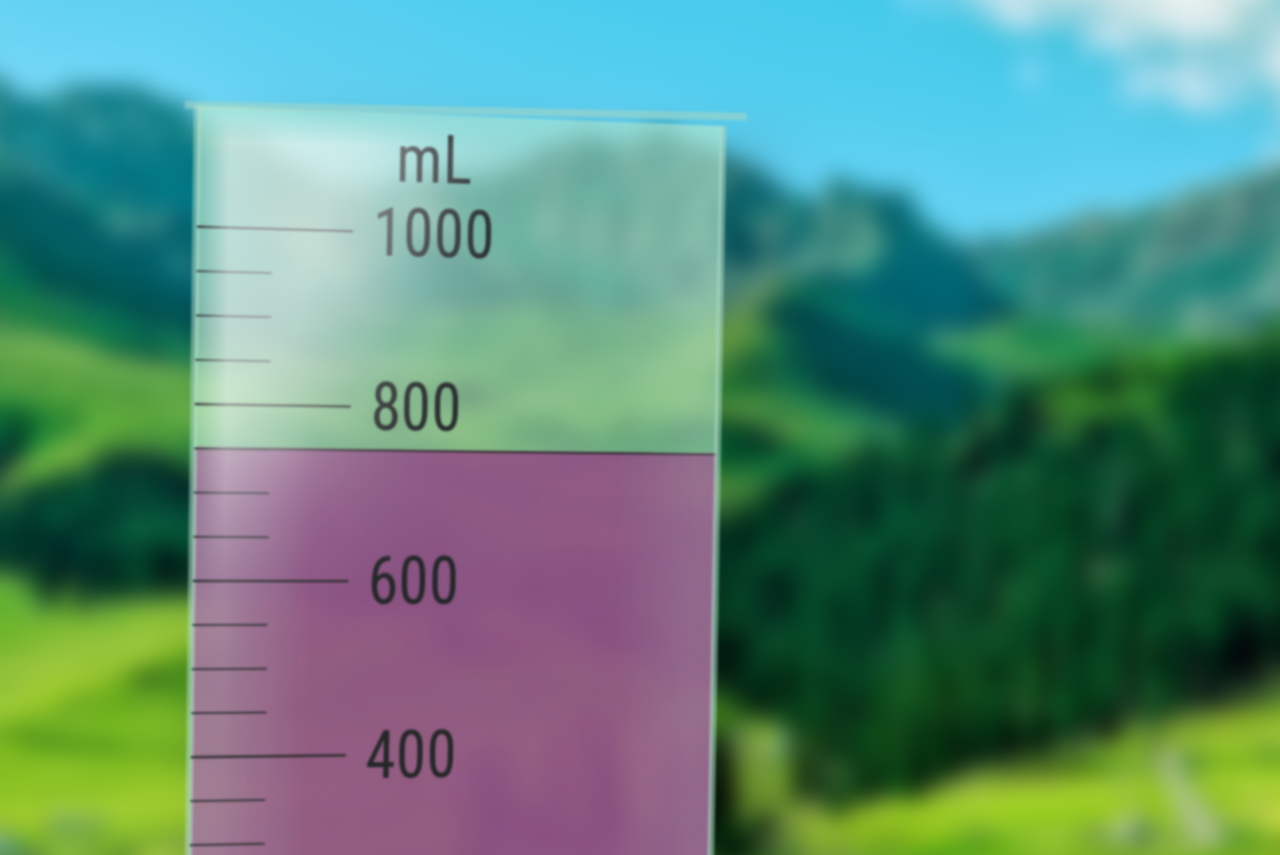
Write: **750** mL
